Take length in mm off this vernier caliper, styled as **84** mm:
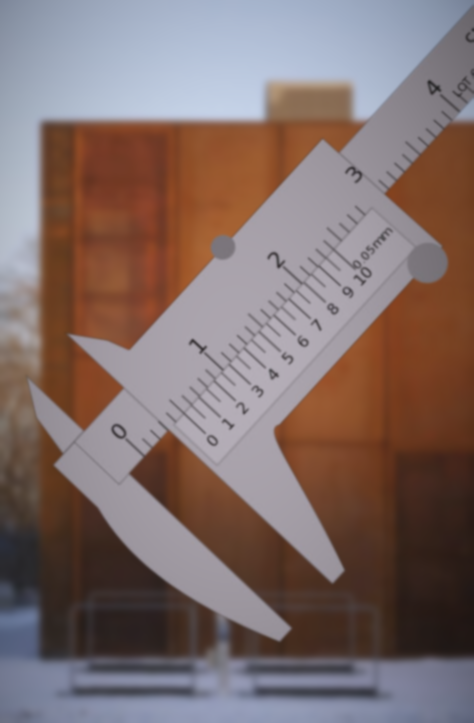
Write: **5.0** mm
